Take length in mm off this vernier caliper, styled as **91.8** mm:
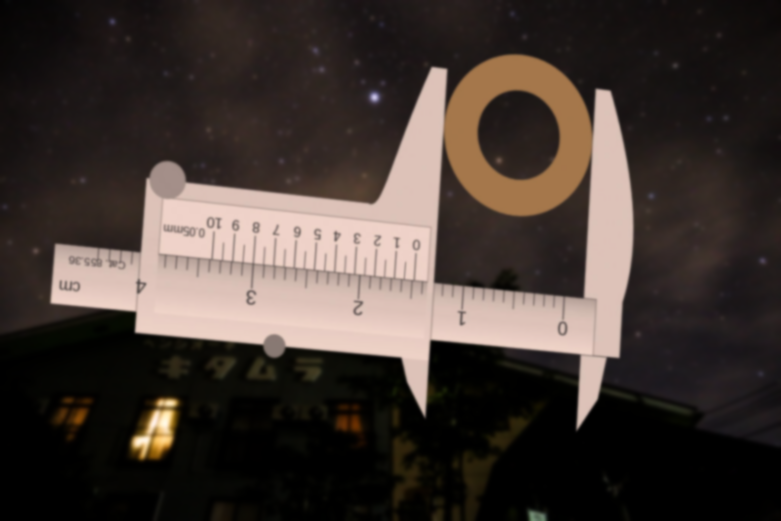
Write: **14.8** mm
